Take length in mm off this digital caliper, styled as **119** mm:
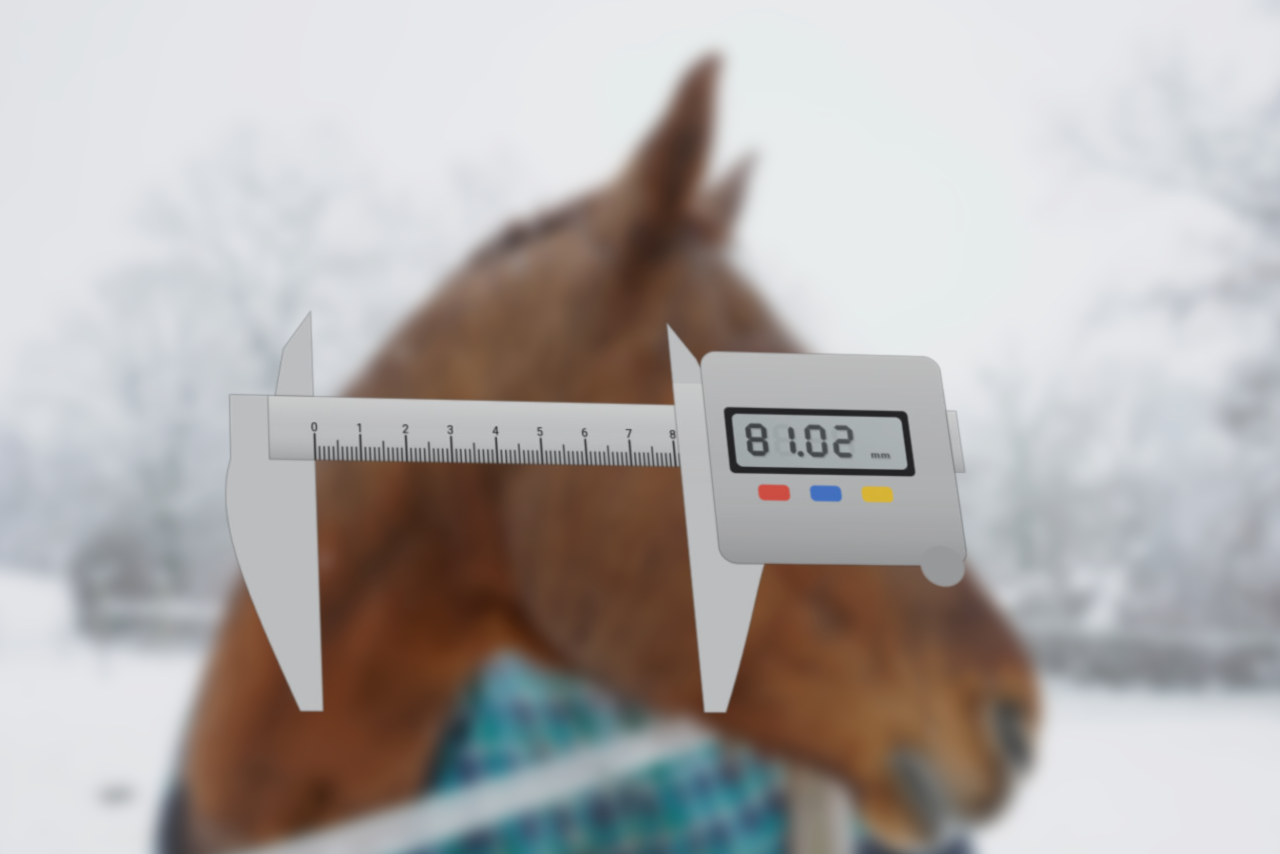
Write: **81.02** mm
